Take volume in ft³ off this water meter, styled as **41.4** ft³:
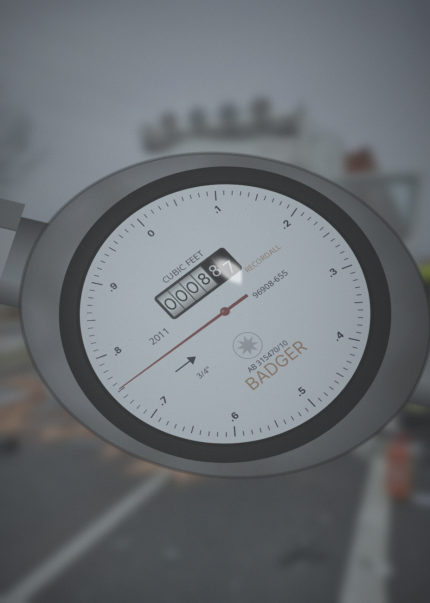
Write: **886.75** ft³
